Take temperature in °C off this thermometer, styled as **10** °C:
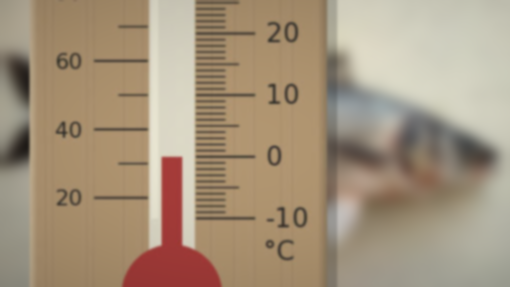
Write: **0** °C
